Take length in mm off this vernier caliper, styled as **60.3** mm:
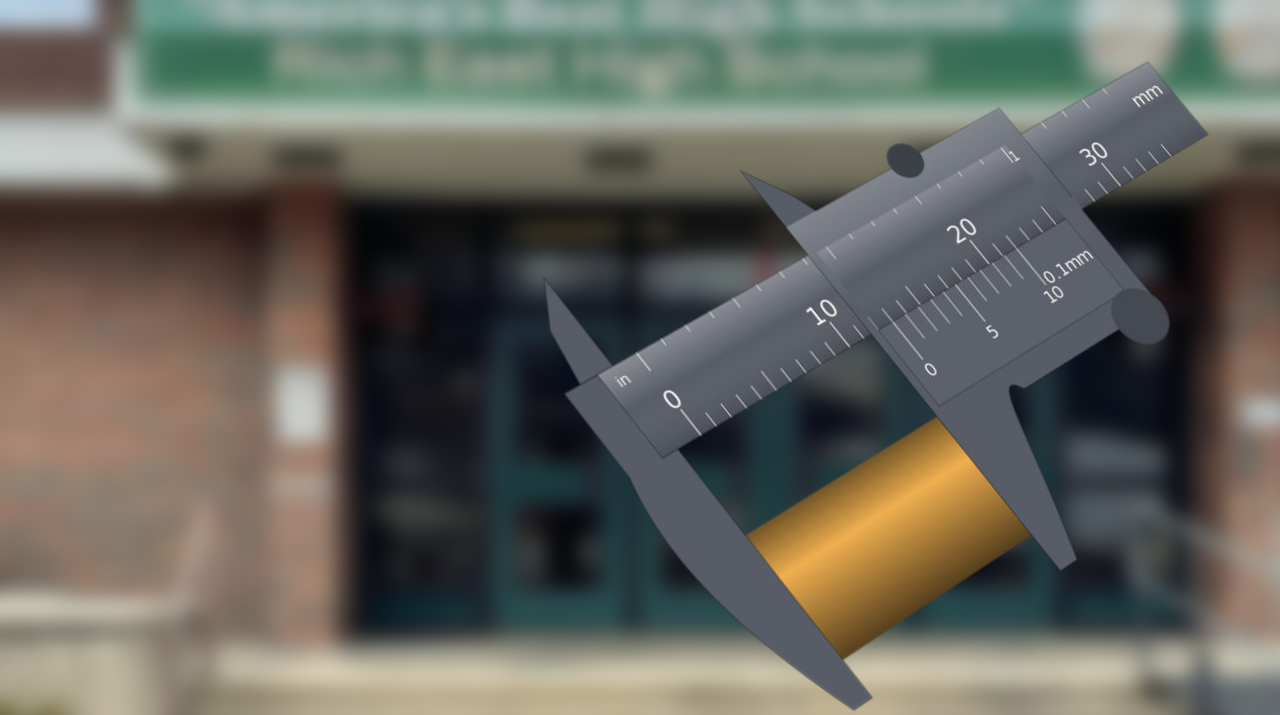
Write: **13.0** mm
